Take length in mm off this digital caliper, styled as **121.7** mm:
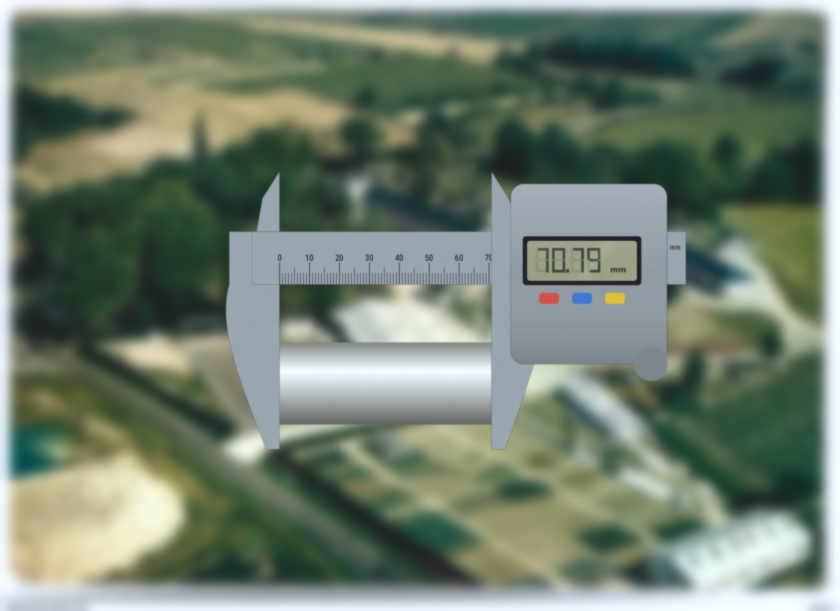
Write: **70.79** mm
